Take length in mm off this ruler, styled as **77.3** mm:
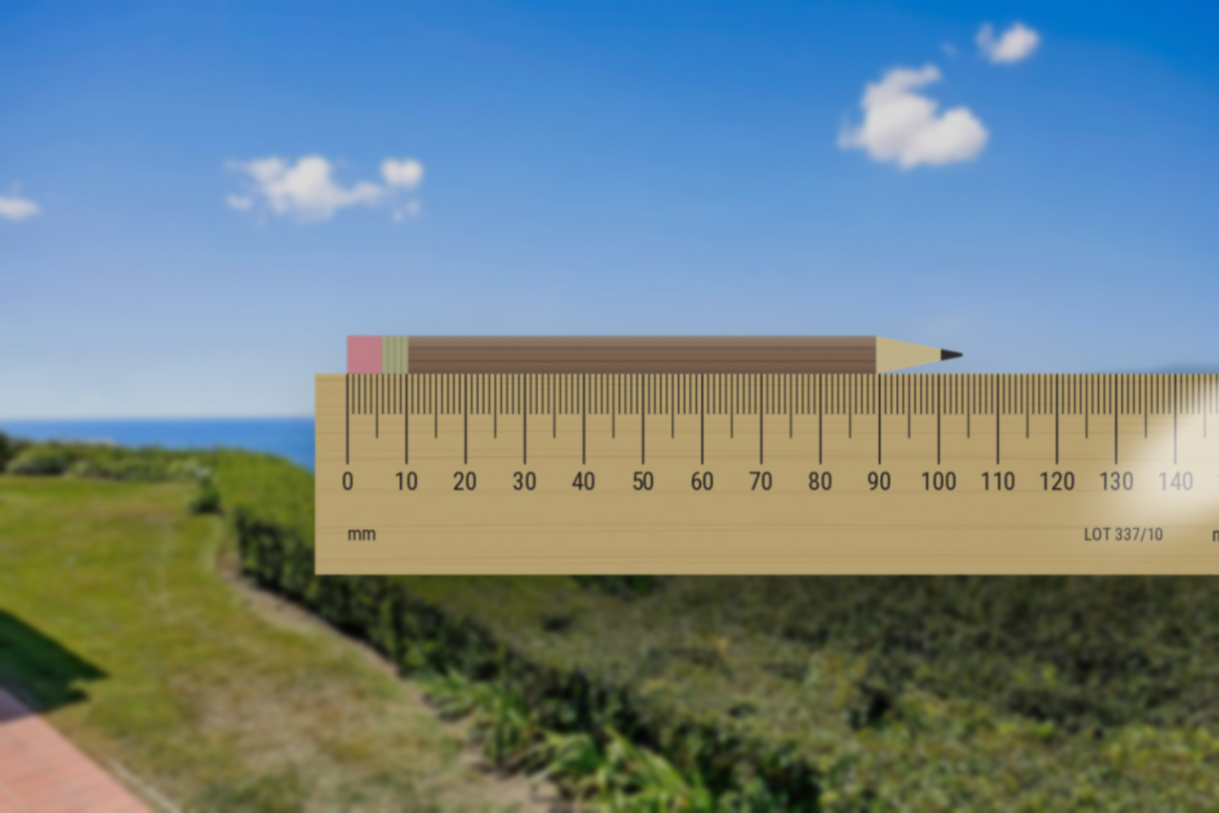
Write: **104** mm
